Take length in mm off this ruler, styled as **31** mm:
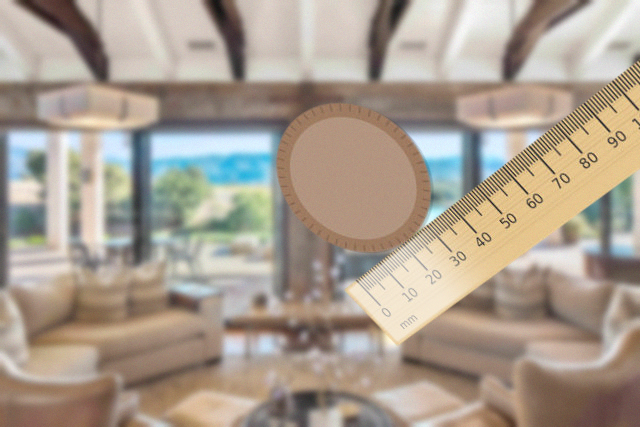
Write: **45** mm
